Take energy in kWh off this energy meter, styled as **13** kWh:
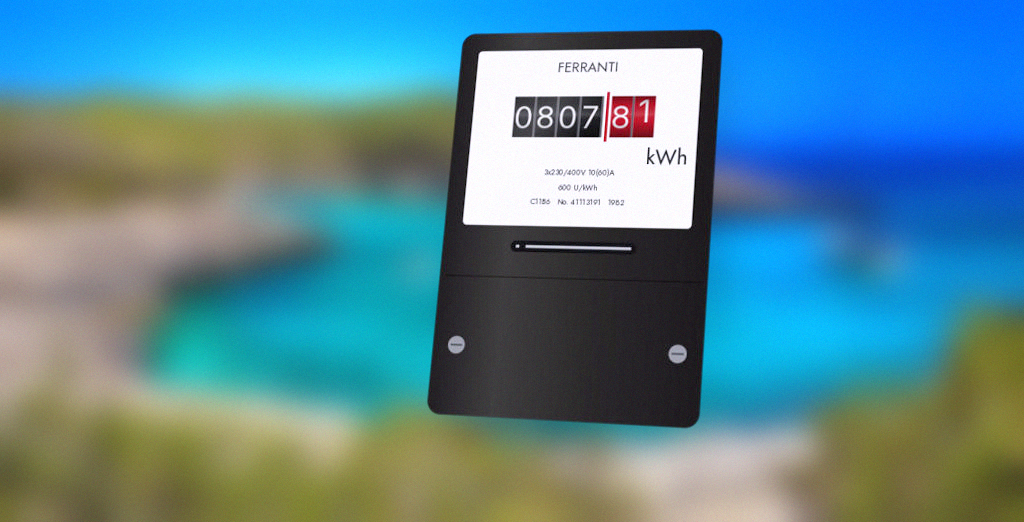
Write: **807.81** kWh
